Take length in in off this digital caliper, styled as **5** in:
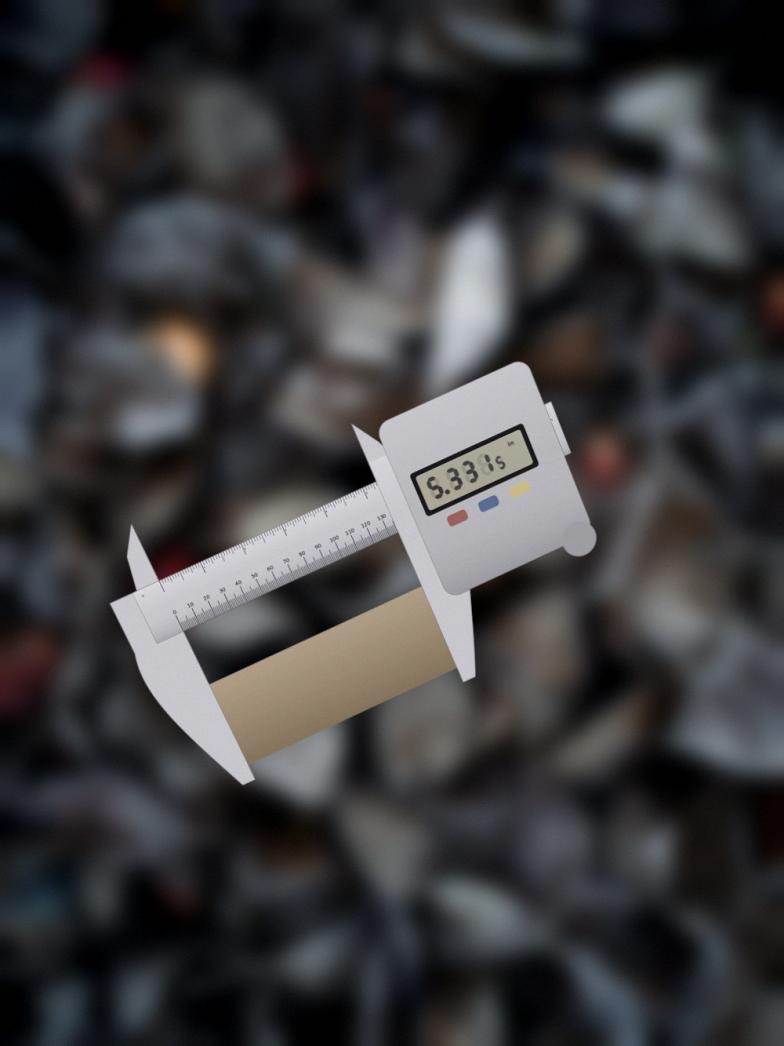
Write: **5.3315** in
